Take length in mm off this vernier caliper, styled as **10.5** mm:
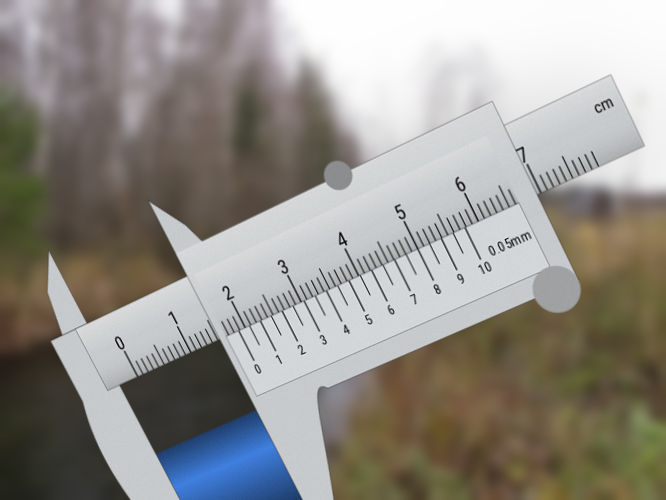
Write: **18.8** mm
